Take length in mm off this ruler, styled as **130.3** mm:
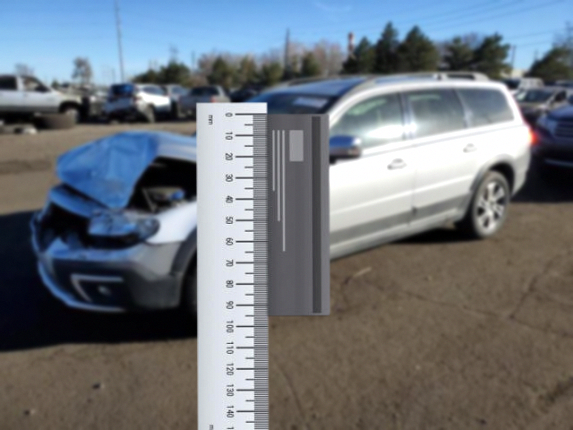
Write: **95** mm
